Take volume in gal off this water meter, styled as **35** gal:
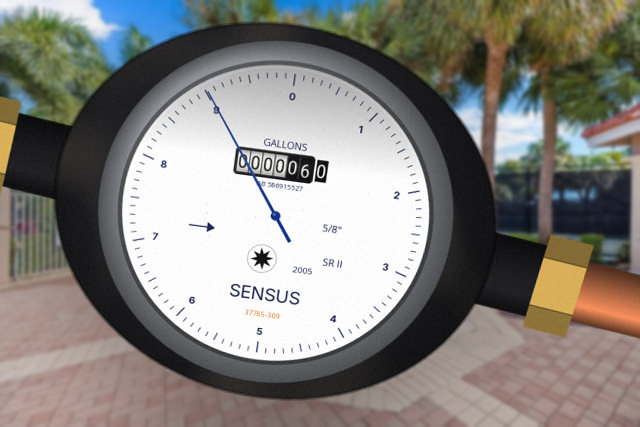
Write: **59.0** gal
